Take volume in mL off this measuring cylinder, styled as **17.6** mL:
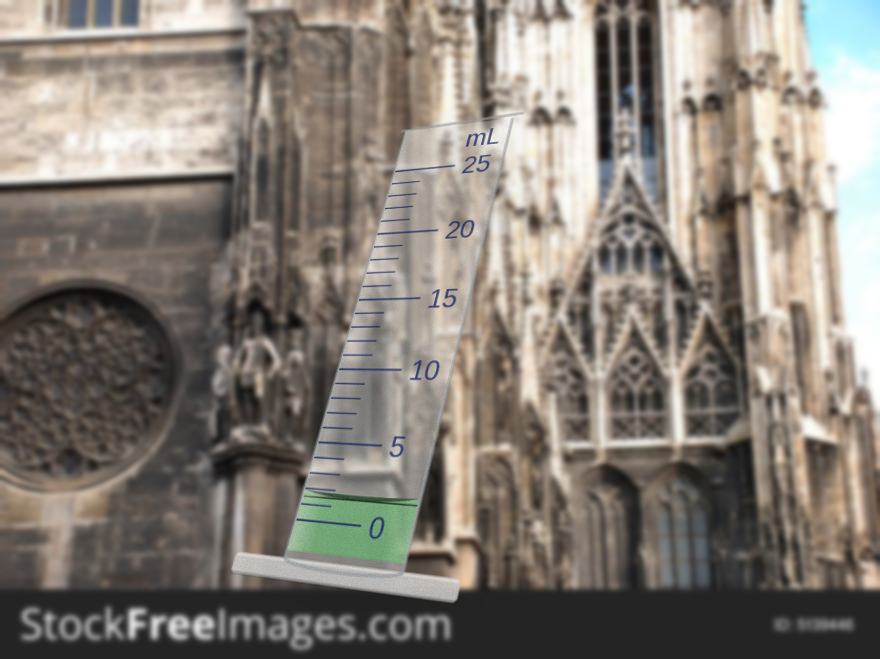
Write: **1.5** mL
